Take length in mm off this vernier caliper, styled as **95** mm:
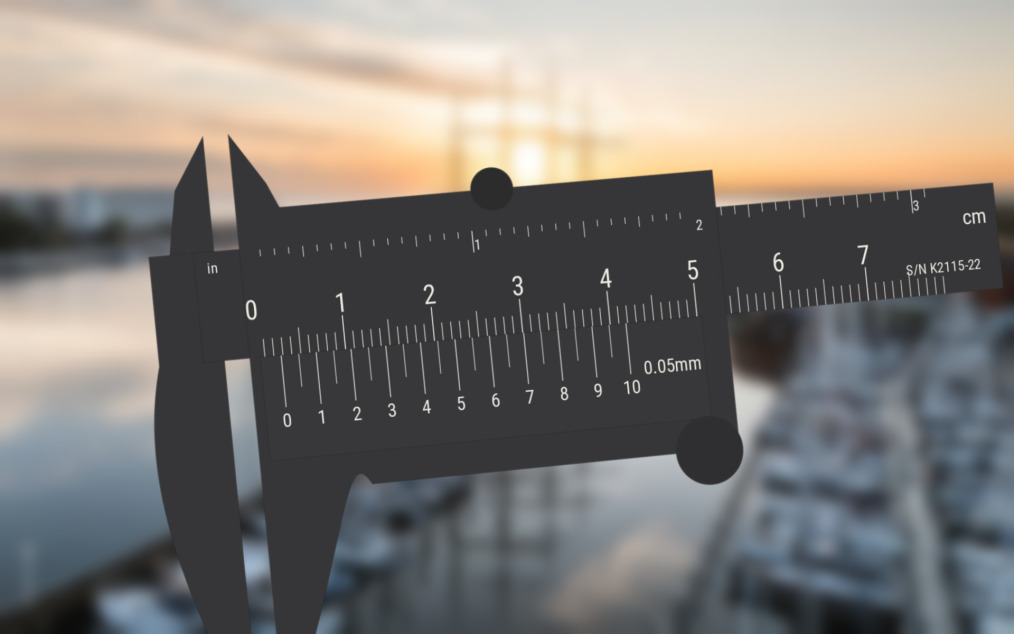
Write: **2.8** mm
